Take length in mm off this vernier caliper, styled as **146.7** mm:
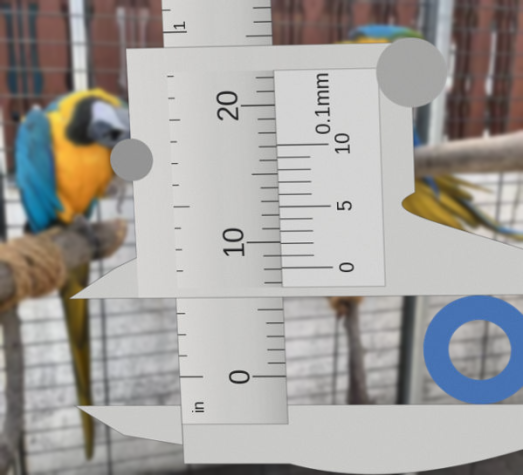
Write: **8.1** mm
